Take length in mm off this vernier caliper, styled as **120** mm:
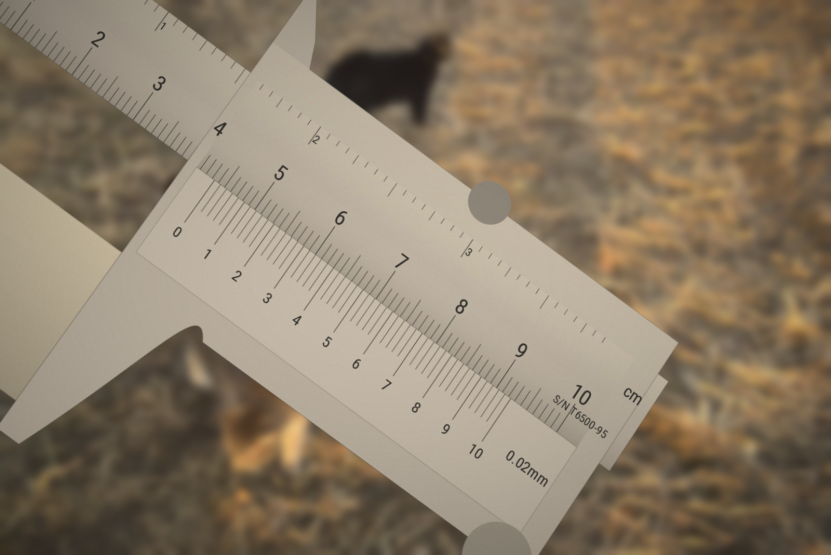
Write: **43.4** mm
